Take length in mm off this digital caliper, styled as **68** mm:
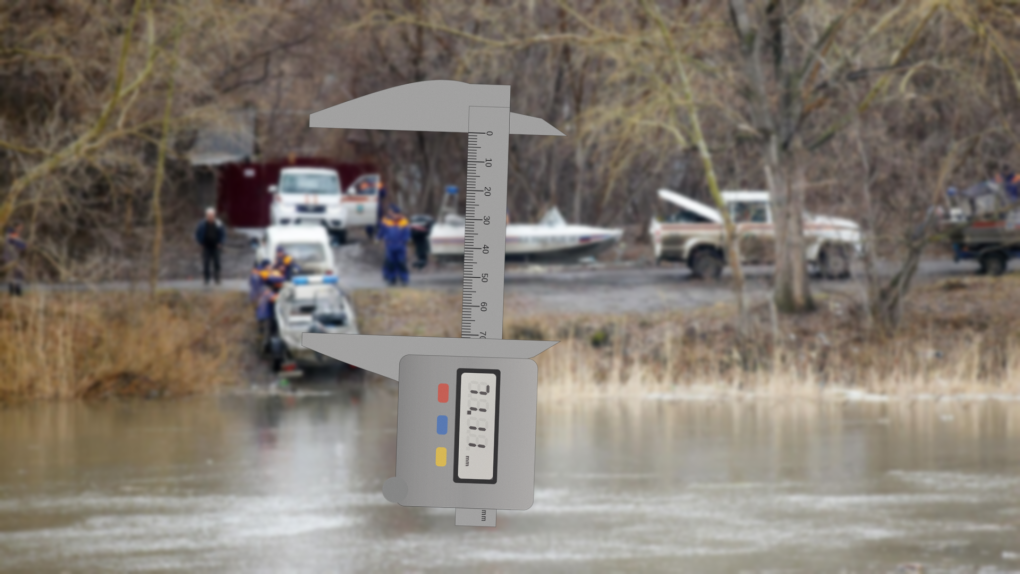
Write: **71.11** mm
